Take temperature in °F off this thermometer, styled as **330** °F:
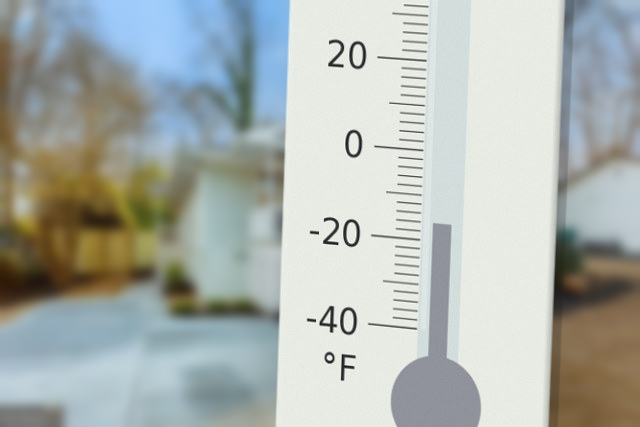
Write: **-16** °F
